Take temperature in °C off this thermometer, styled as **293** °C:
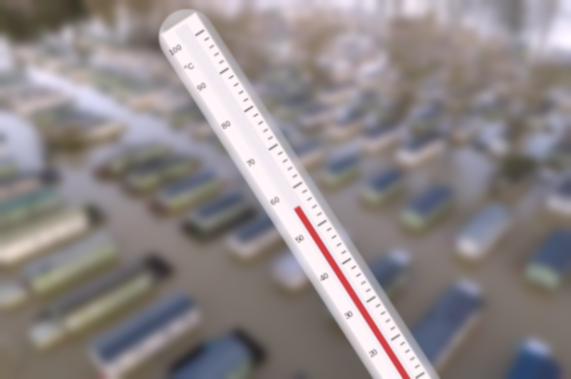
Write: **56** °C
